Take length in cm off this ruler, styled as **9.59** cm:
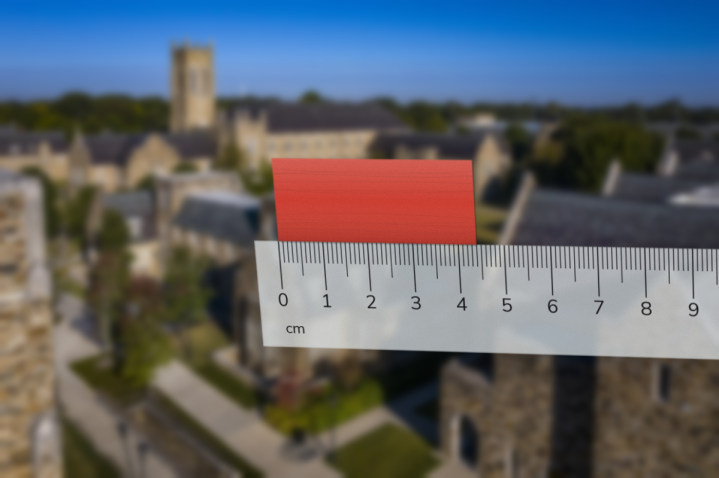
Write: **4.4** cm
